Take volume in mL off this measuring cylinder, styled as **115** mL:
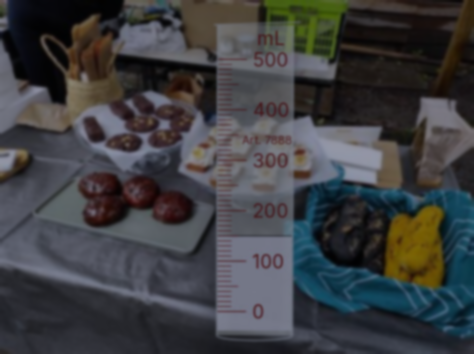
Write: **150** mL
